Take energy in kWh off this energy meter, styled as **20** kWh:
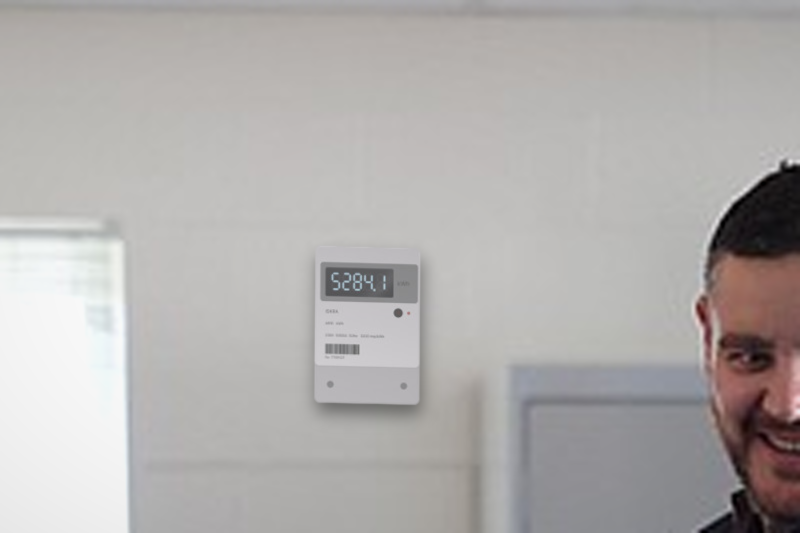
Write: **5284.1** kWh
